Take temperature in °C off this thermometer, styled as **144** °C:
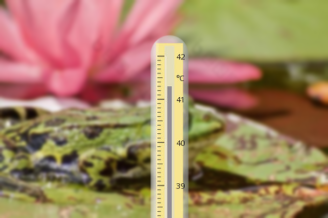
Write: **41.3** °C
